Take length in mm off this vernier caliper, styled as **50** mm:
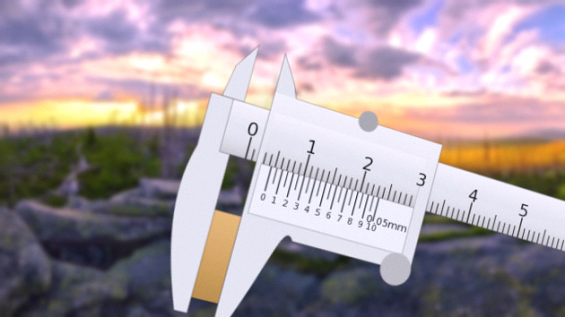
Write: **4.4** mm
